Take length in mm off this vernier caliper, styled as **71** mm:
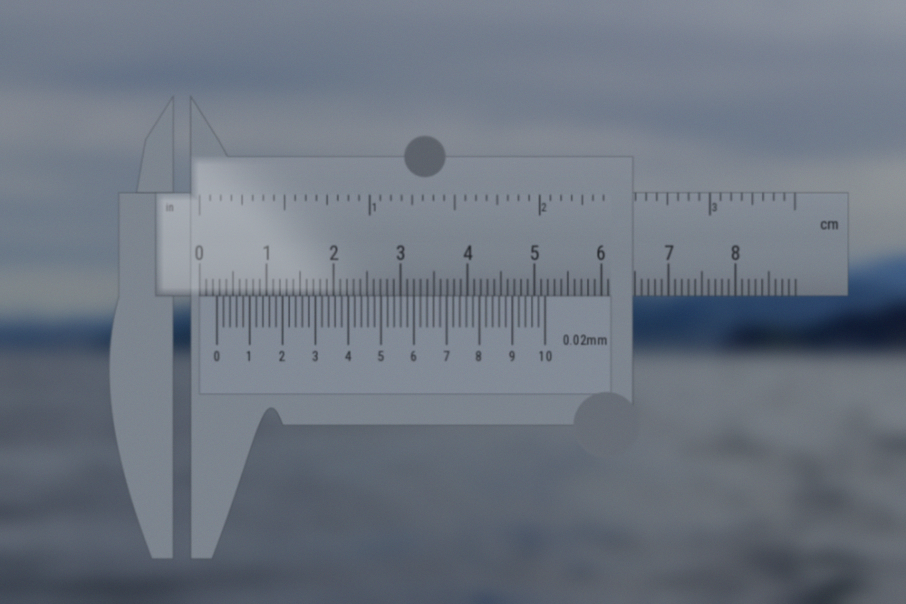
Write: **2.6** mm
